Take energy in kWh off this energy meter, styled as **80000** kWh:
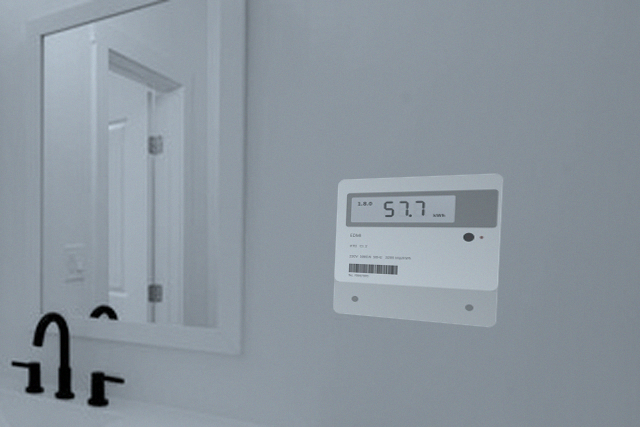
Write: **57.7** kWh
